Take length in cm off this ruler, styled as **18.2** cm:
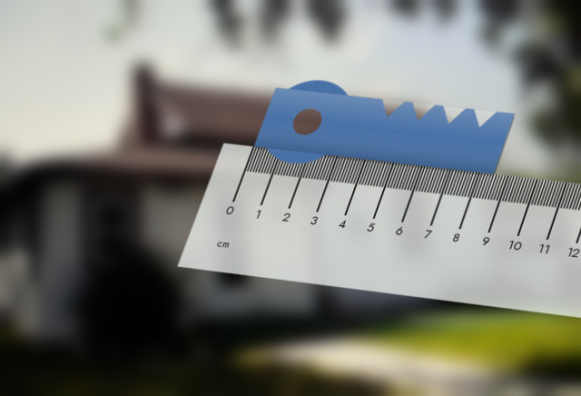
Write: **8.5** cm
